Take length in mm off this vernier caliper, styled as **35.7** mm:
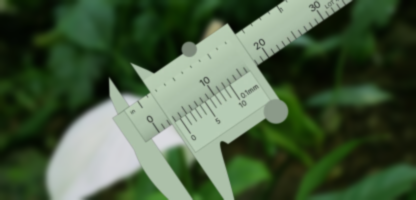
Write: **3.8** mm
